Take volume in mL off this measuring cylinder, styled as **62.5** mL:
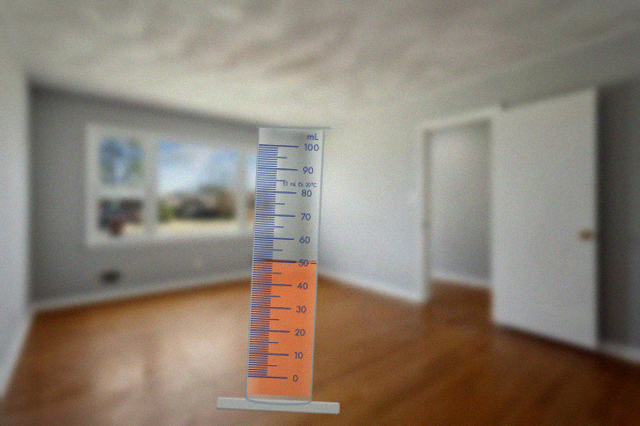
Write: **50** mL
